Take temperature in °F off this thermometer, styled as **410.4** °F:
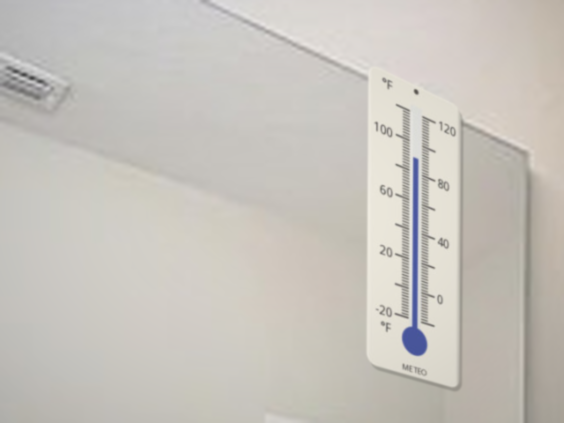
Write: **90** °F
